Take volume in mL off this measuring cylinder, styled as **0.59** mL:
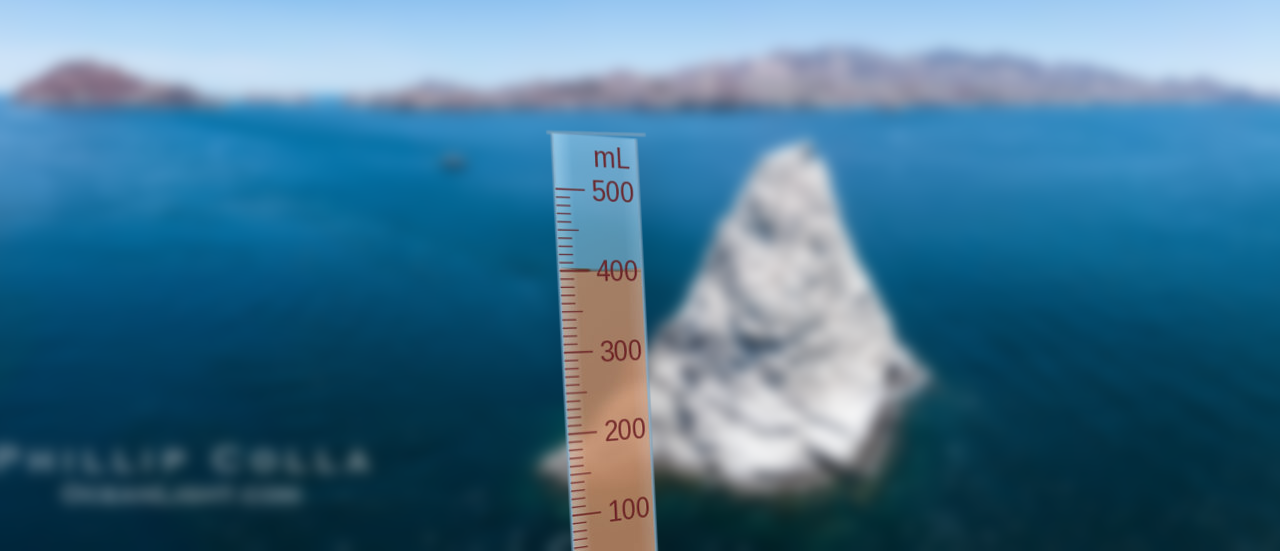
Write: **400** mL
